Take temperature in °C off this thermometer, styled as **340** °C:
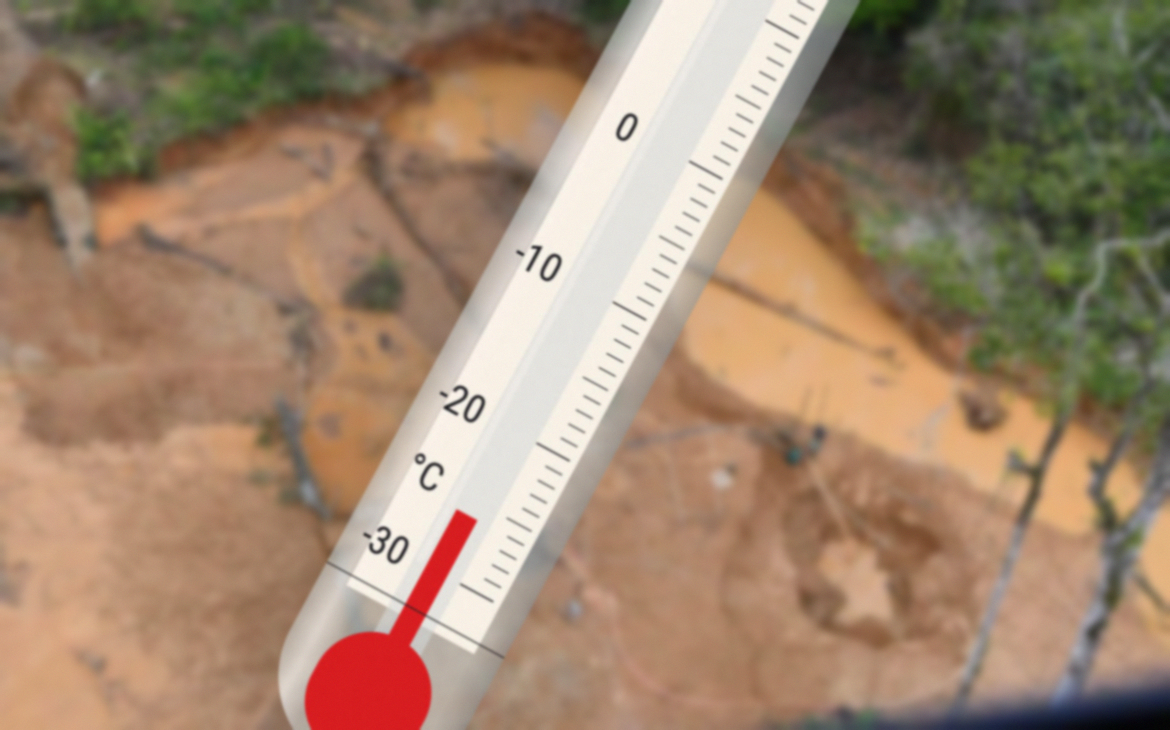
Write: **-26** °C
